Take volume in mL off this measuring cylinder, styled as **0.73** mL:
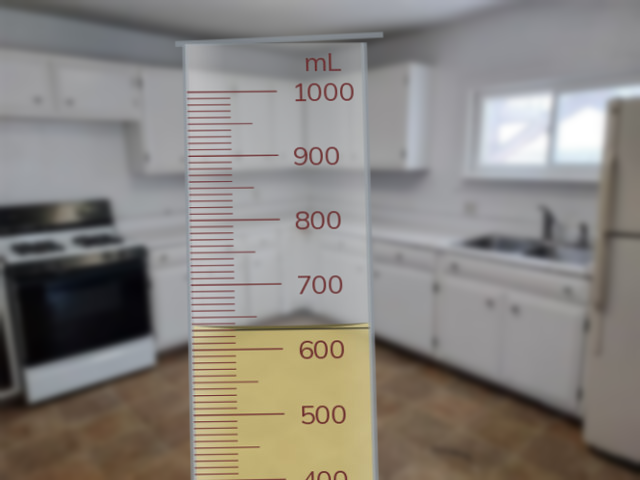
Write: **630** mL
